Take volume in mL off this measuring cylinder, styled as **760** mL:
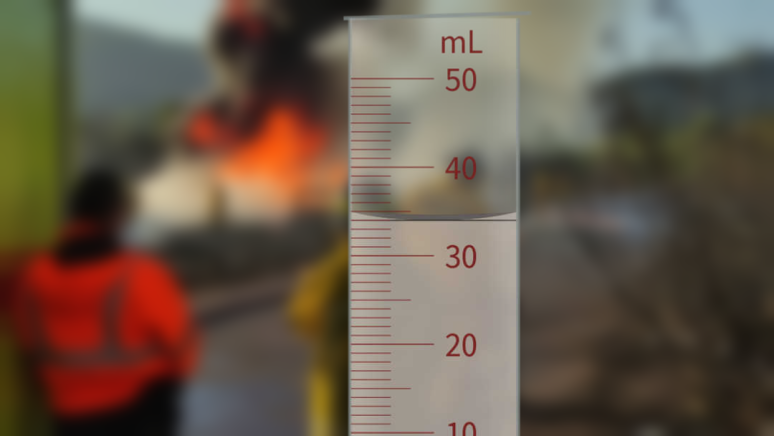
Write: **34** mL
